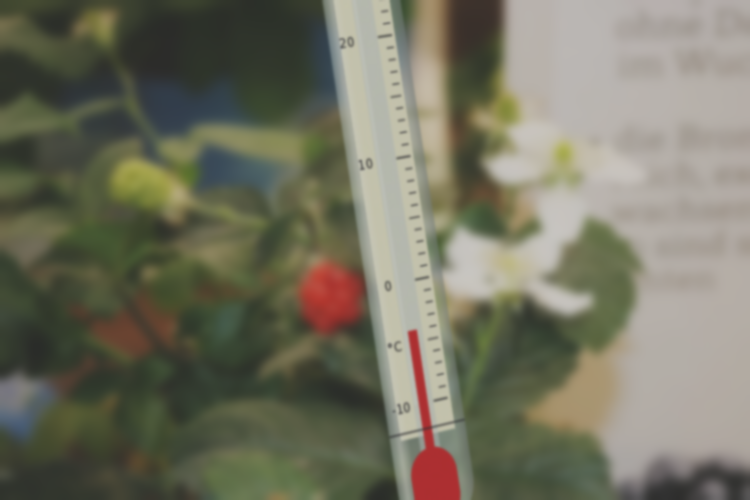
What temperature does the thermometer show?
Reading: -4 °C
